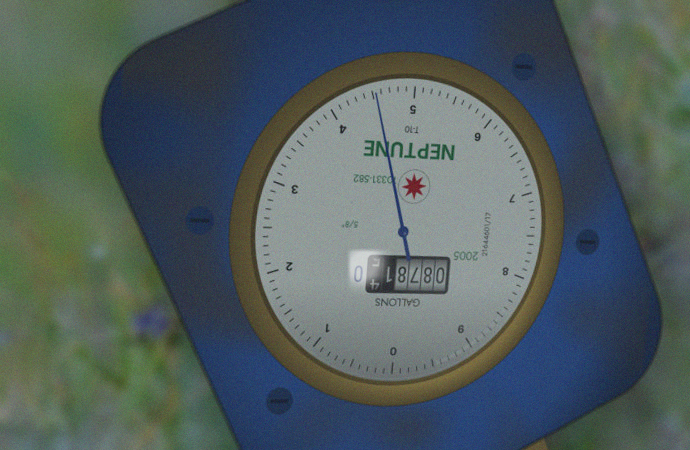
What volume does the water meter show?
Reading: 878144.5 gal
